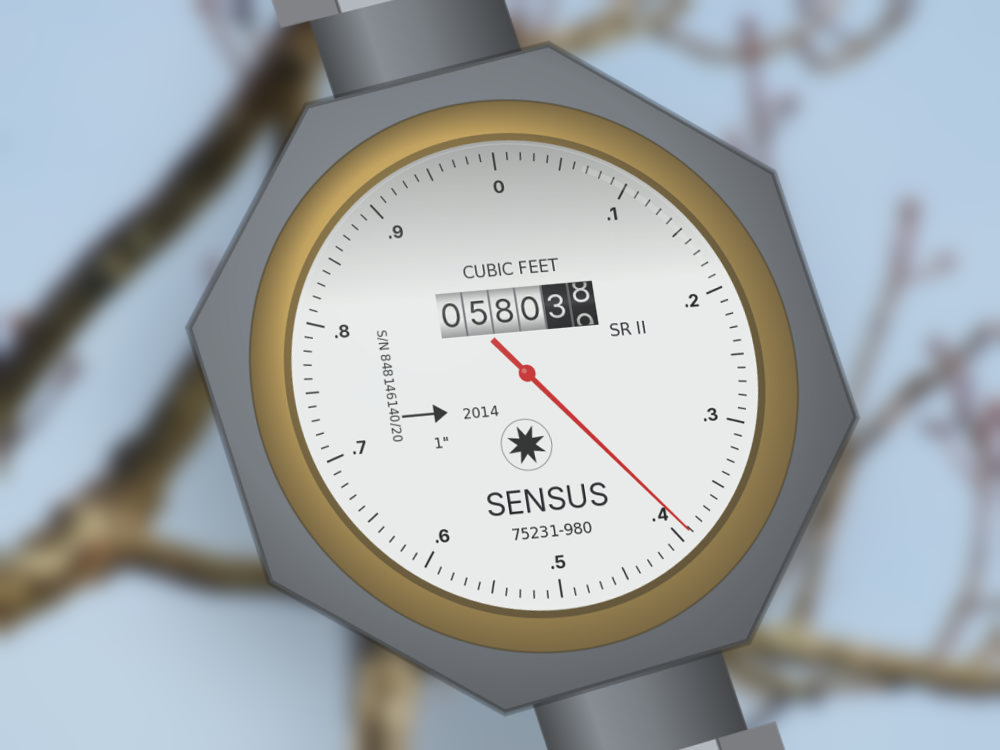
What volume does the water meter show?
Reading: 58038.39 ft³
